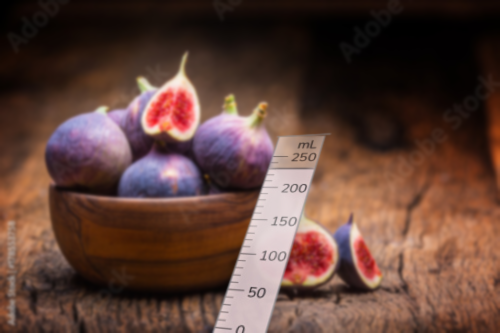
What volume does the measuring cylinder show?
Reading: 230 mL
